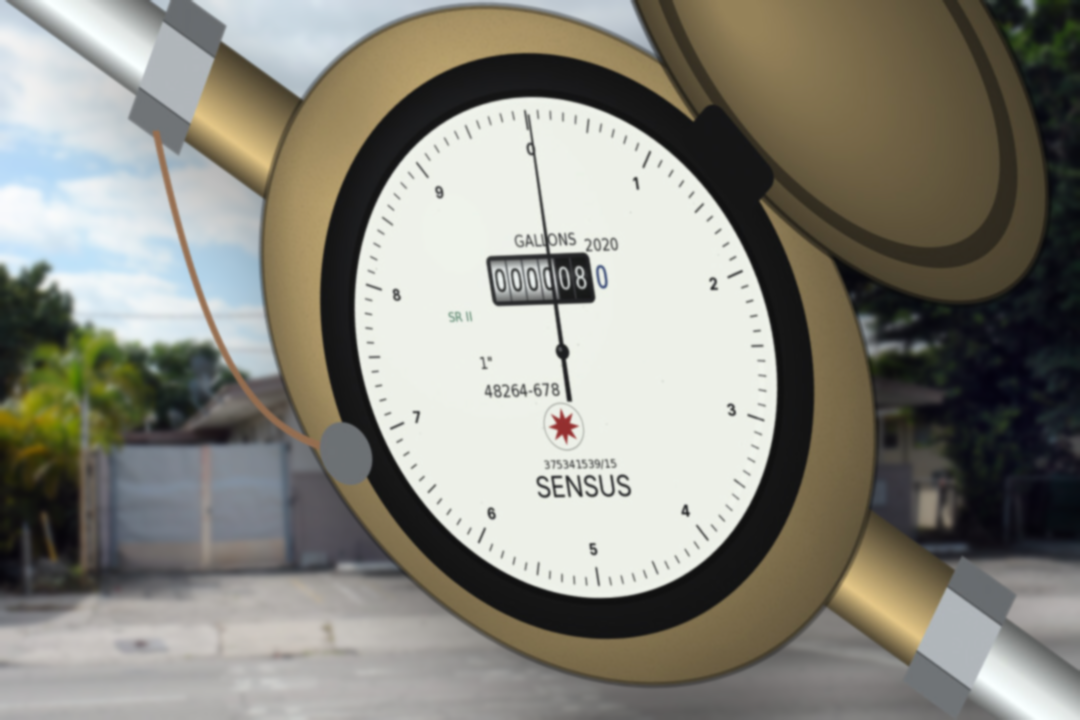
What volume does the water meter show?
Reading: 80.0 gal
